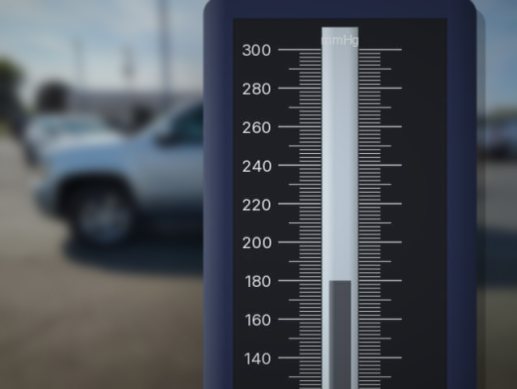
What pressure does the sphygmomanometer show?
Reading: 180 mmHg
